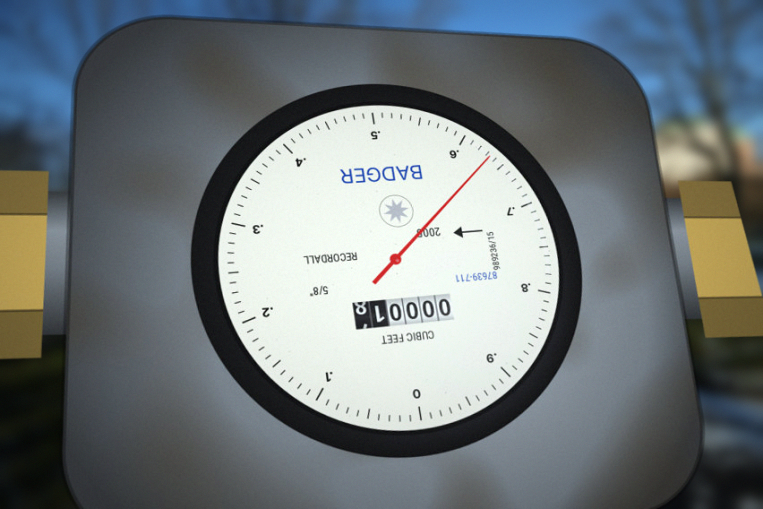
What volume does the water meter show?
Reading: 17.63 ft³
